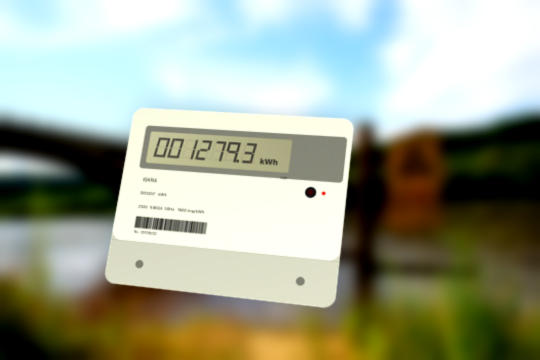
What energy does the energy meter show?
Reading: 1279.3 kWh
